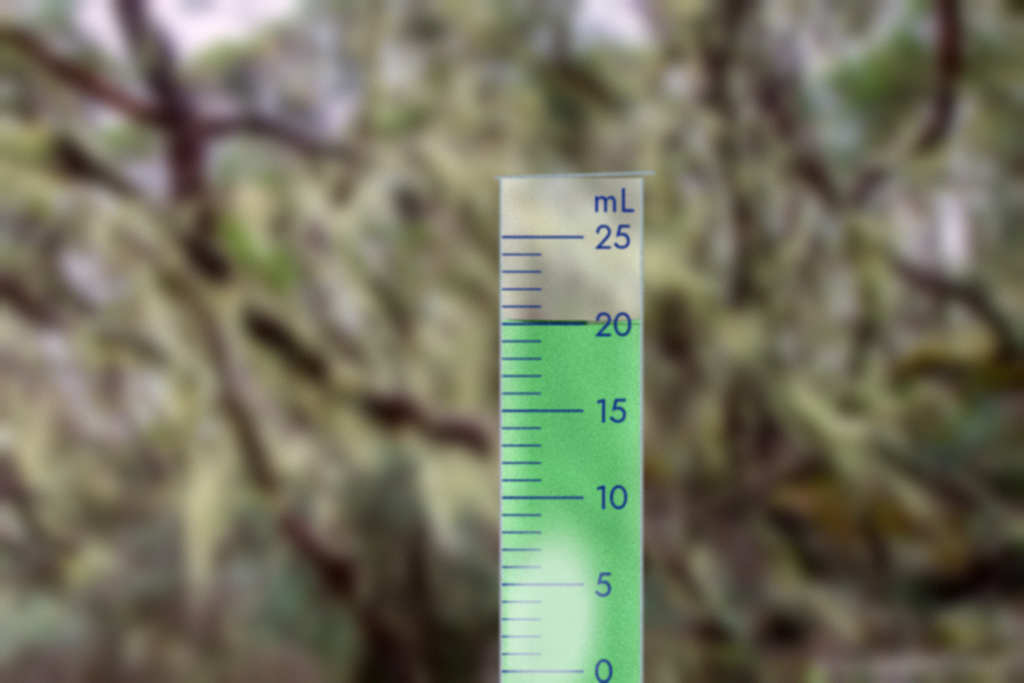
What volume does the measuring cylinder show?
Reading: 20 mL
